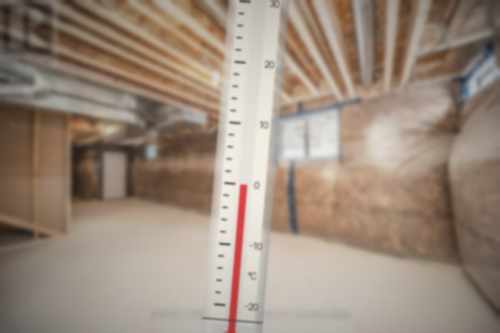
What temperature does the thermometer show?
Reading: 0 °C
